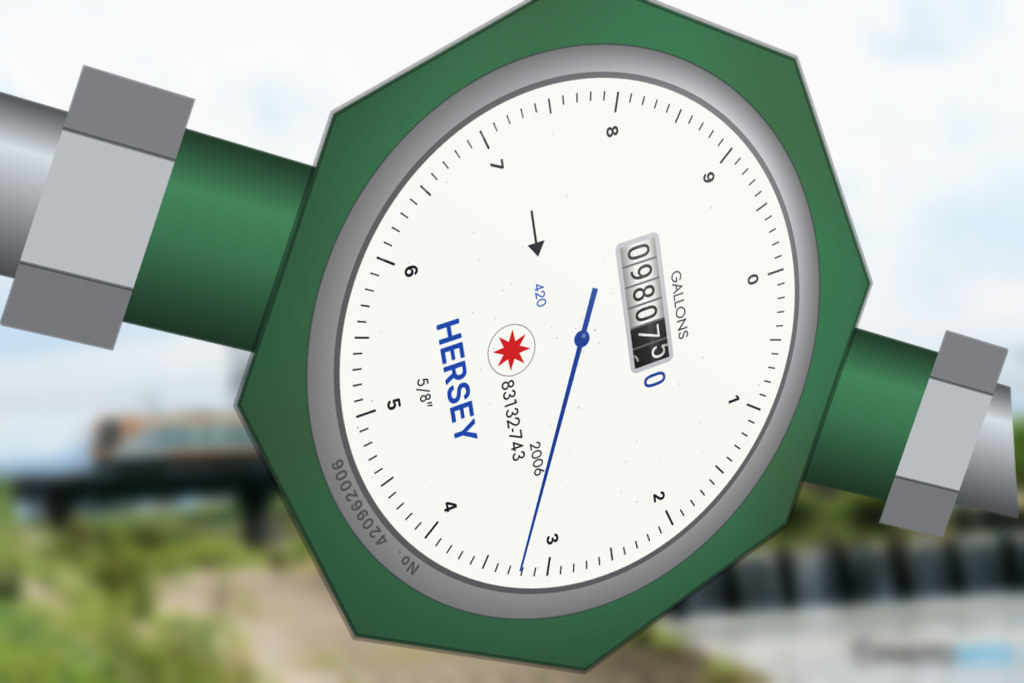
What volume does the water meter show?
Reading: 980753.2 gal
